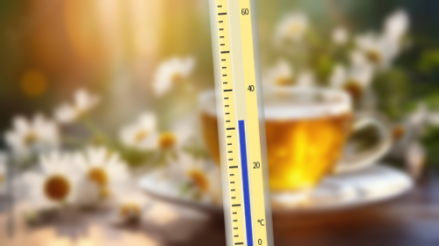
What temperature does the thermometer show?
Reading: 32 °C
